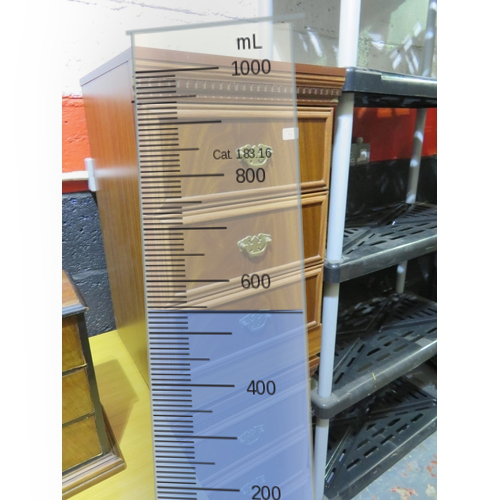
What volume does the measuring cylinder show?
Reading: 540 mL
